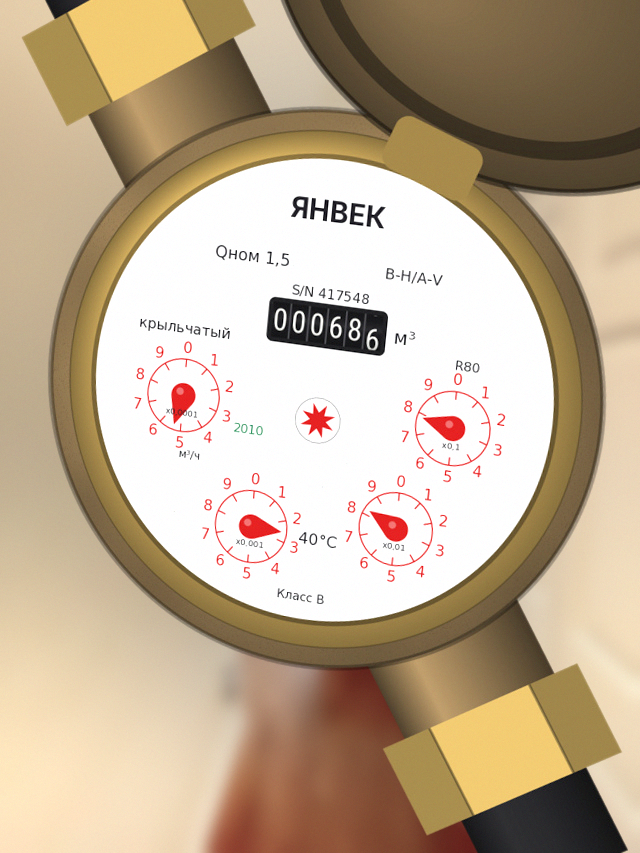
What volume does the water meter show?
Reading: 685.7825 m³
